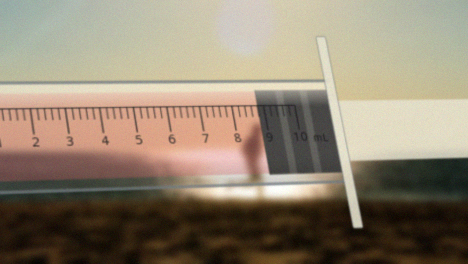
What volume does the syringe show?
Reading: 8.8 mL
